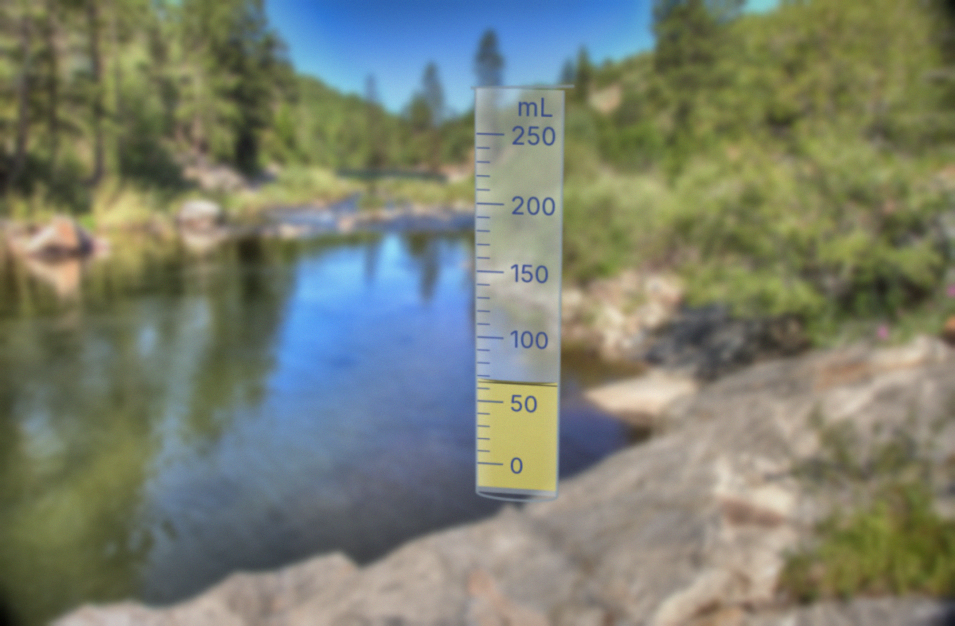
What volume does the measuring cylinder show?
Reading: 65 mL
